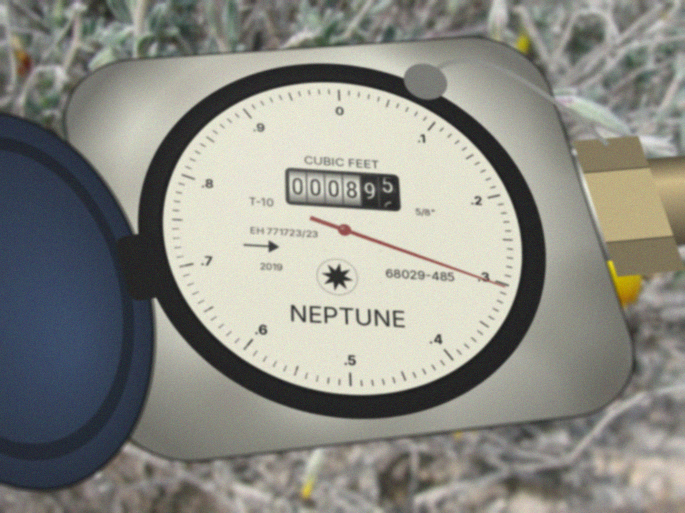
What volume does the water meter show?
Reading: 895.30 ft³
